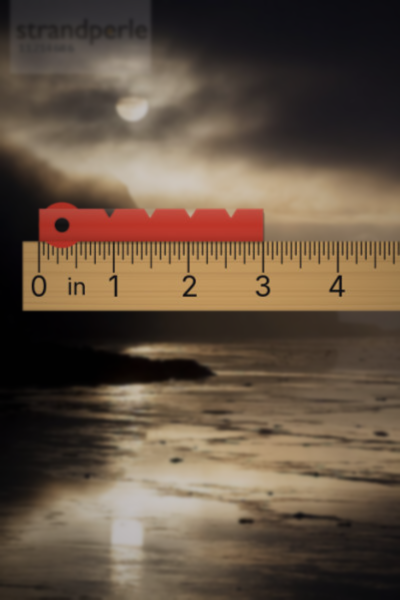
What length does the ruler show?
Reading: 3 in
